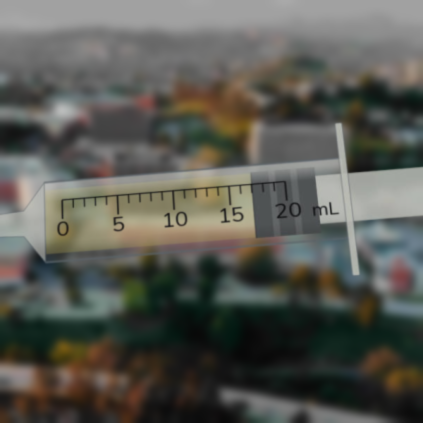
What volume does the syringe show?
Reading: 17 mL
